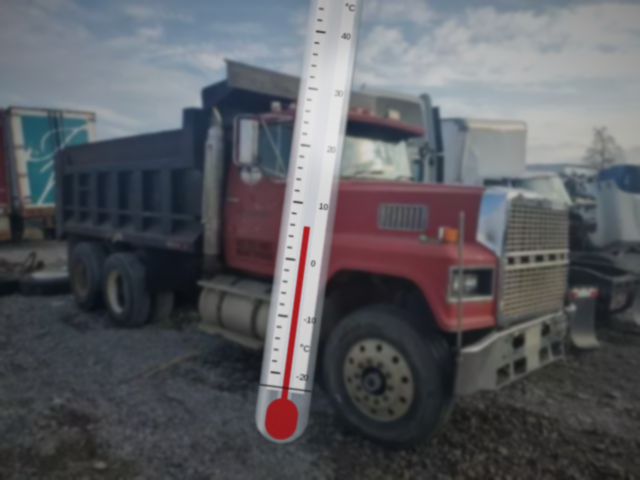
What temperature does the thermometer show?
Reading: 6 °C
